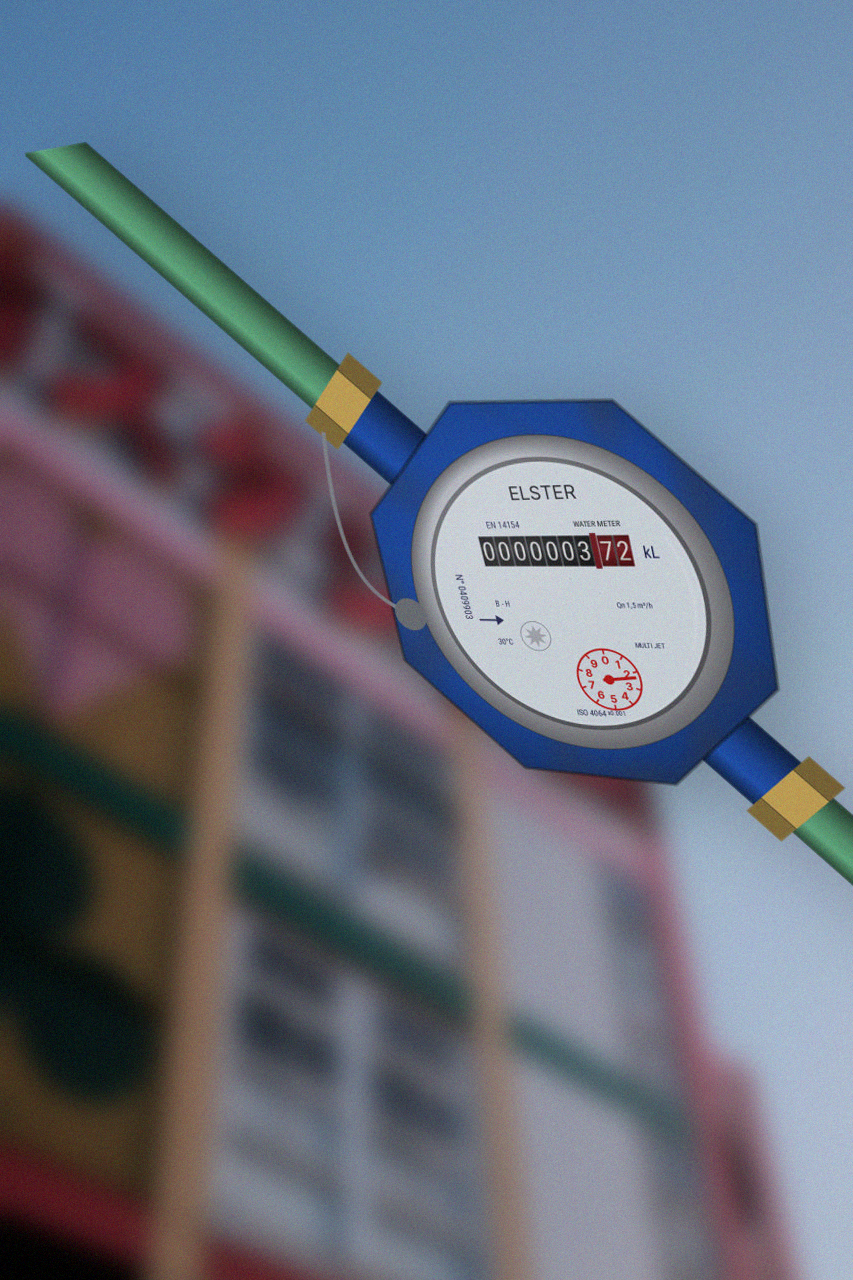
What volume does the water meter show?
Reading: 3.722 kL
